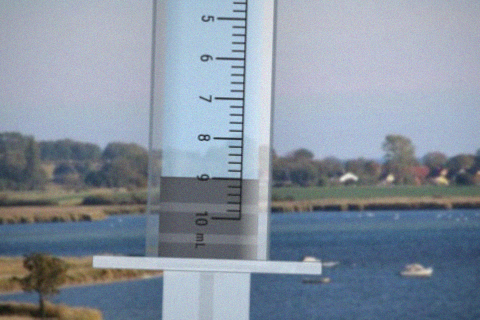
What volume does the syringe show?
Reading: 9 mL
